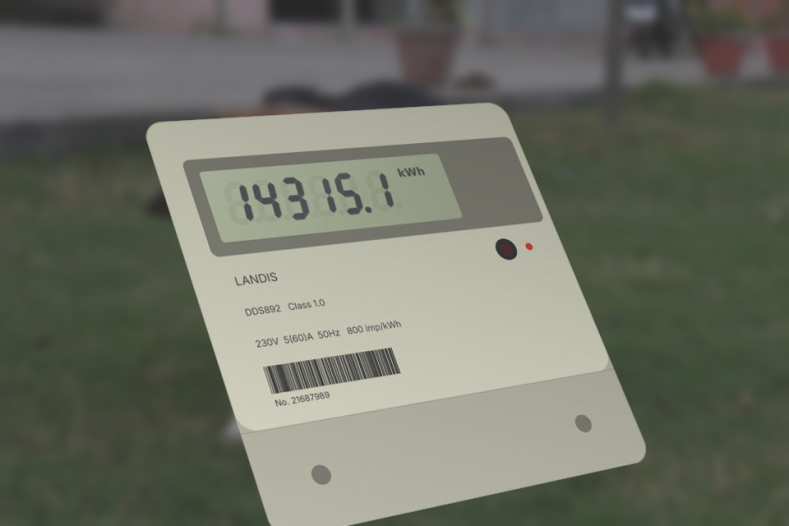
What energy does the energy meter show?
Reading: 14315.1 kWh
